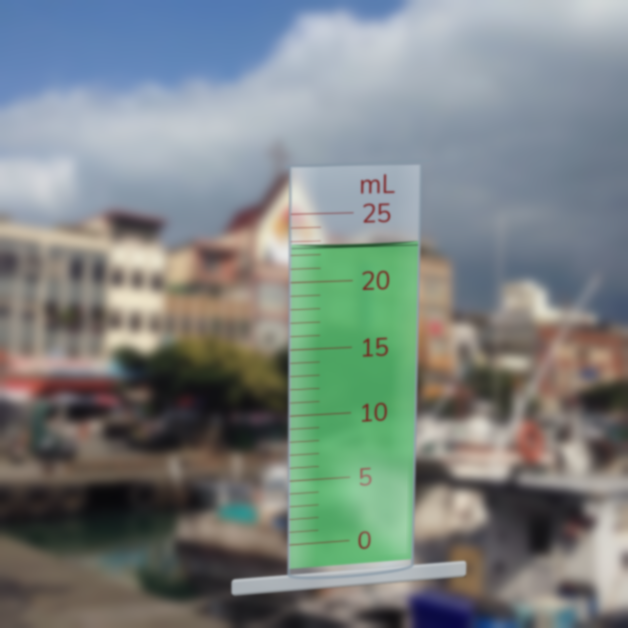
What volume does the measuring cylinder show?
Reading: 22.5 mL
